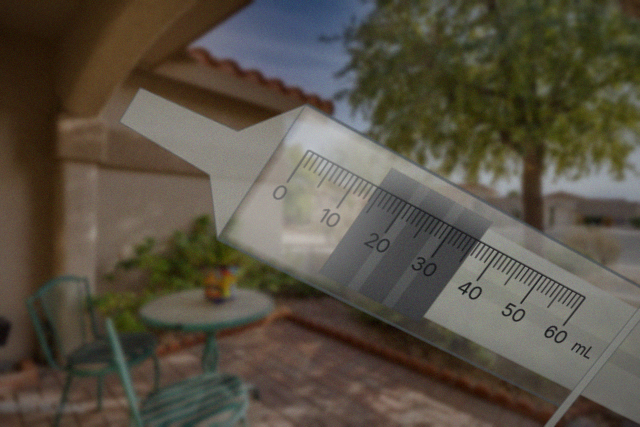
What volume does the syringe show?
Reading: 14 mL
